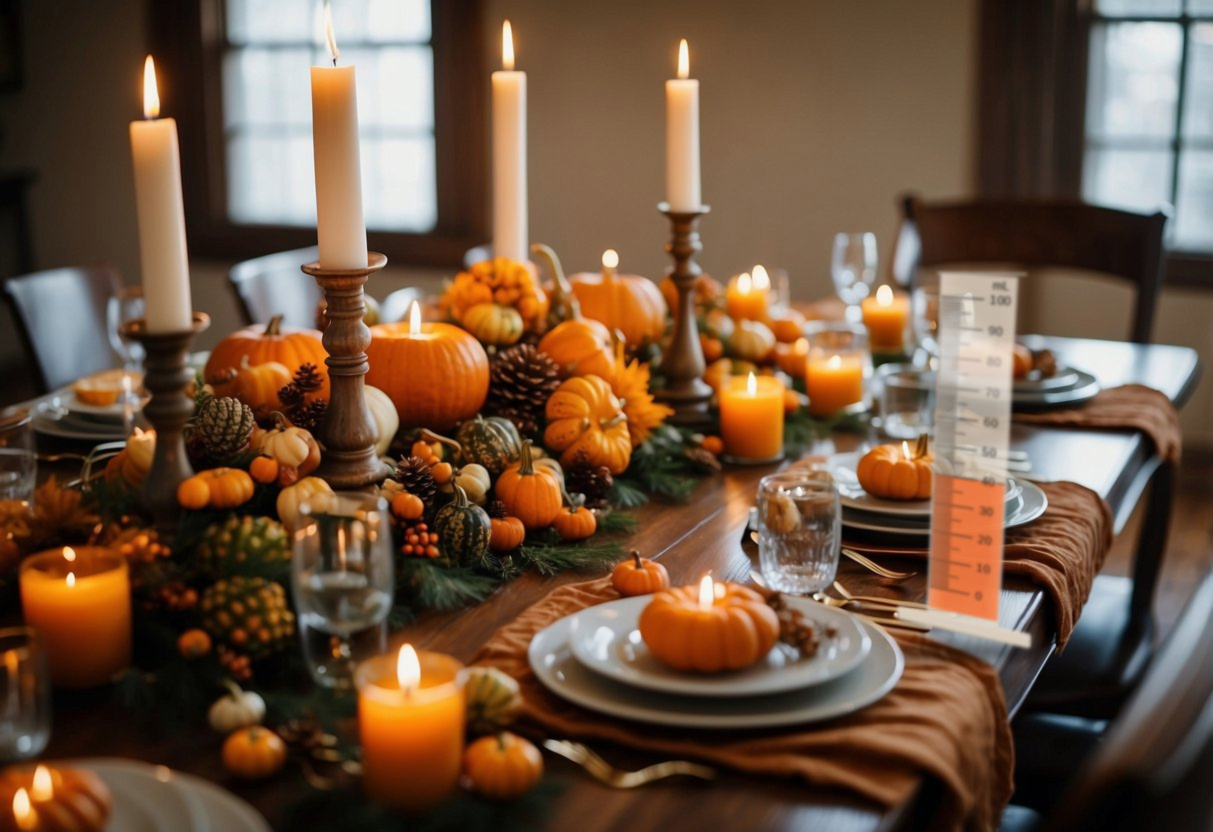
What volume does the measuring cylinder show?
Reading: 40 mL
